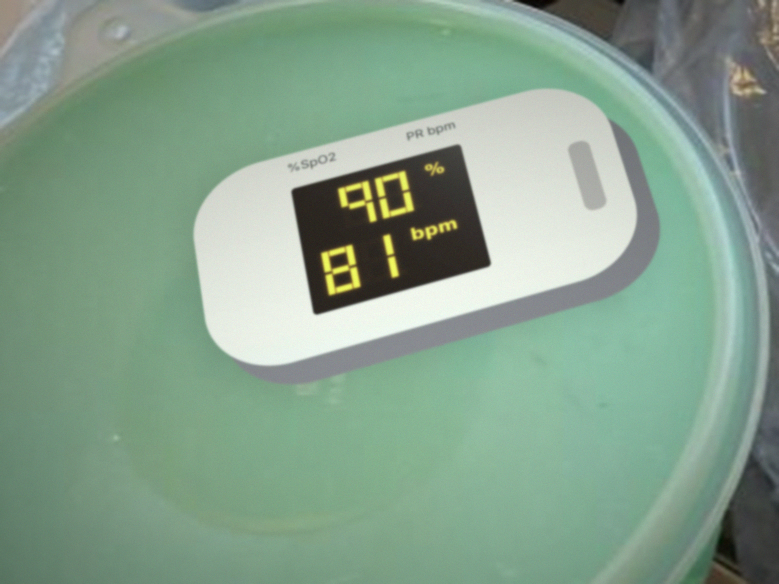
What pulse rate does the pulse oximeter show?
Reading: 81 bpm
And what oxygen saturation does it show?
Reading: 90 %
